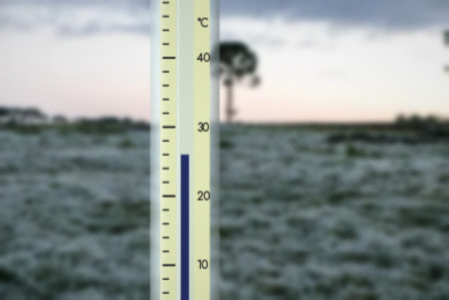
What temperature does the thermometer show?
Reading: 26 °C
